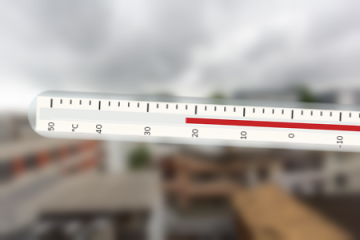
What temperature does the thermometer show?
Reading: 22 °C
